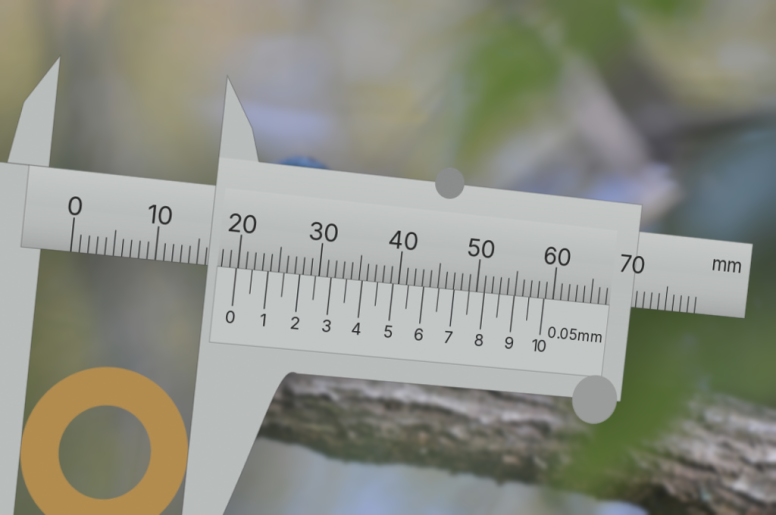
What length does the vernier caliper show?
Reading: 19.8 mm
